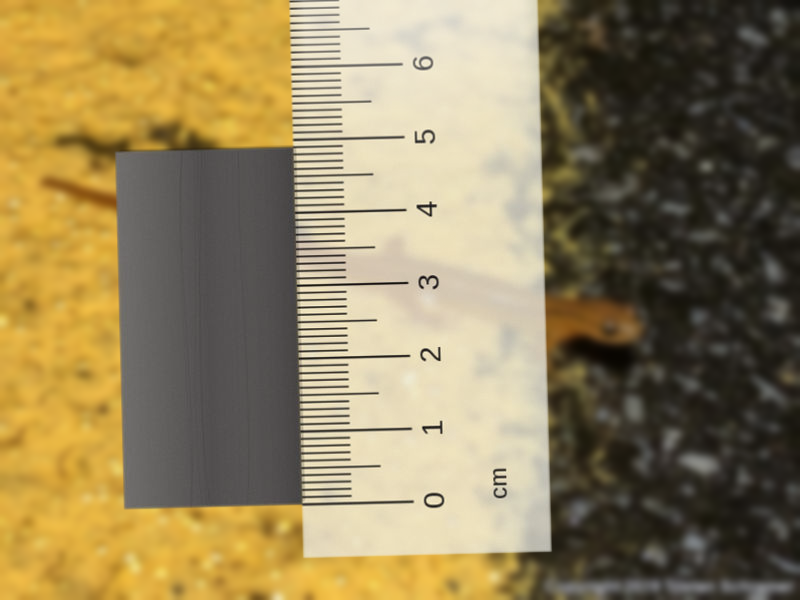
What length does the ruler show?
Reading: 4.9 cm
